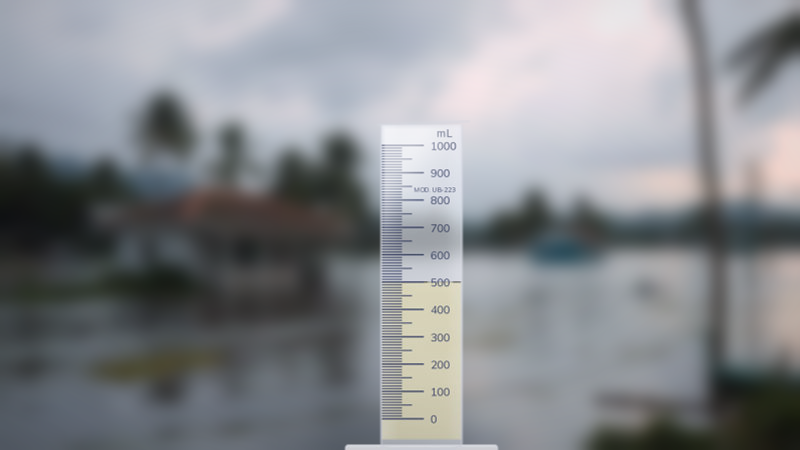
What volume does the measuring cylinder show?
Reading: 500 mL
